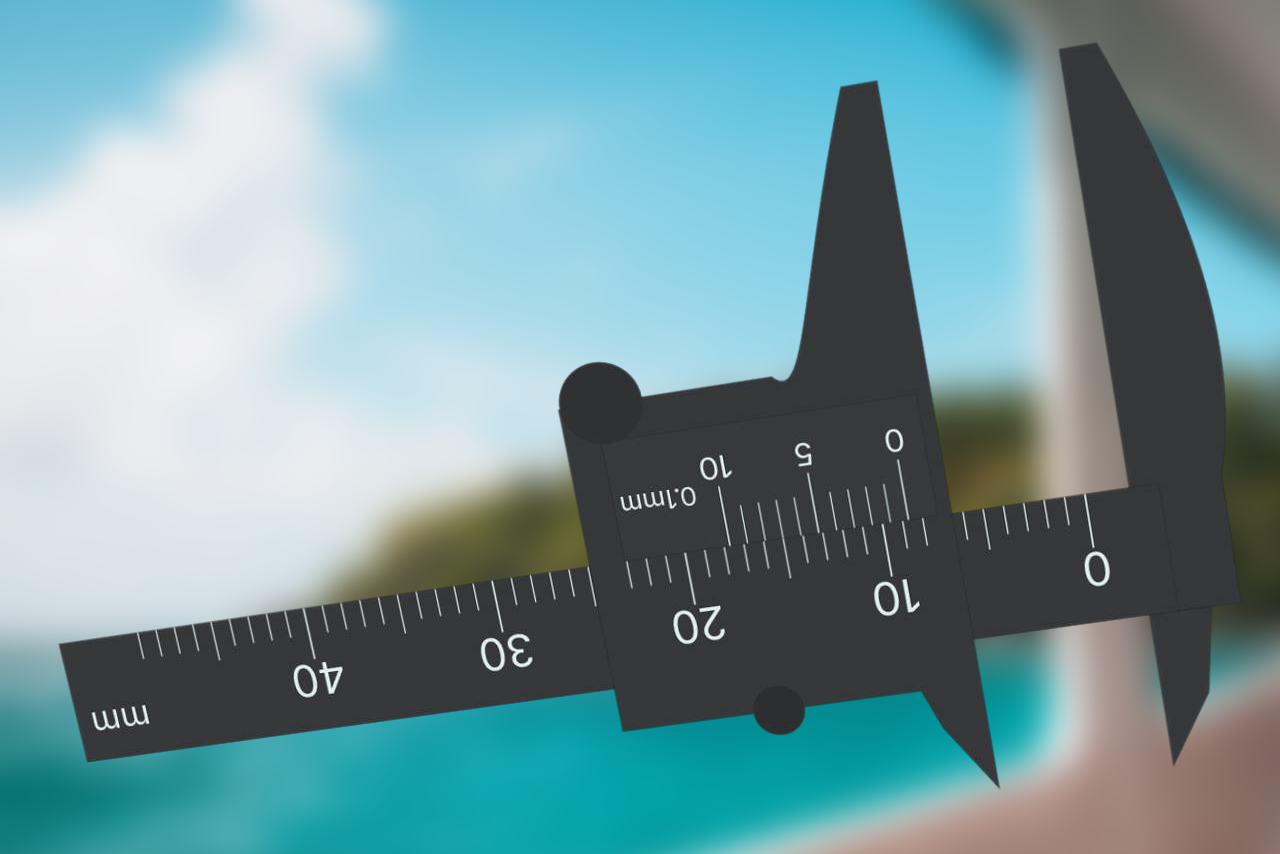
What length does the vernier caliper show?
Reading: 8.7 mm
